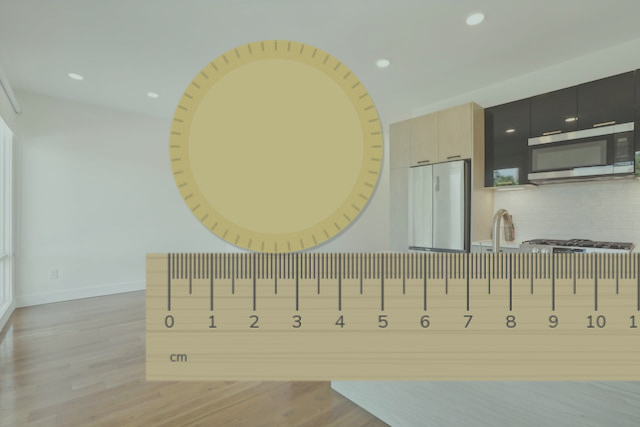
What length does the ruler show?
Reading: 5 cm
